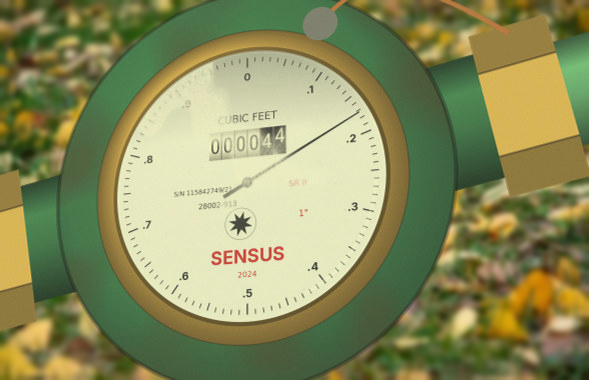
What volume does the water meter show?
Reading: 44.17 ft³
